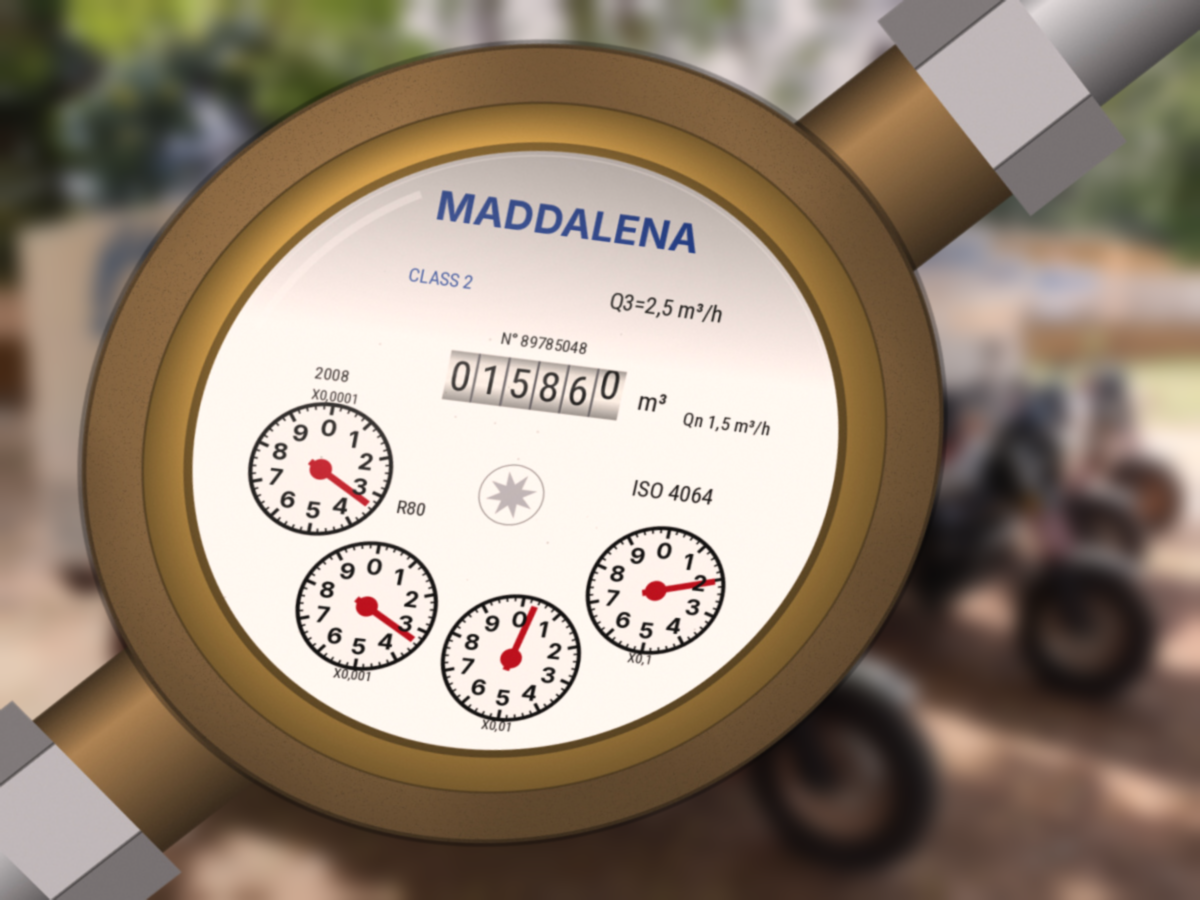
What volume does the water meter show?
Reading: 15860.2033 m³
